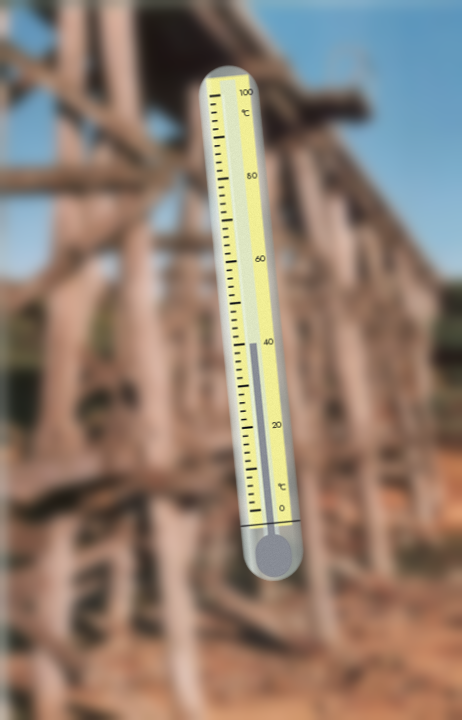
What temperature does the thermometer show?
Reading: 40 °C
